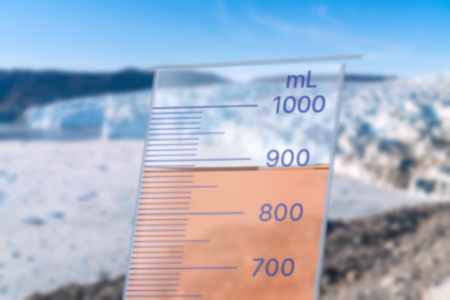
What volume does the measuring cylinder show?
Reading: 880 mL
